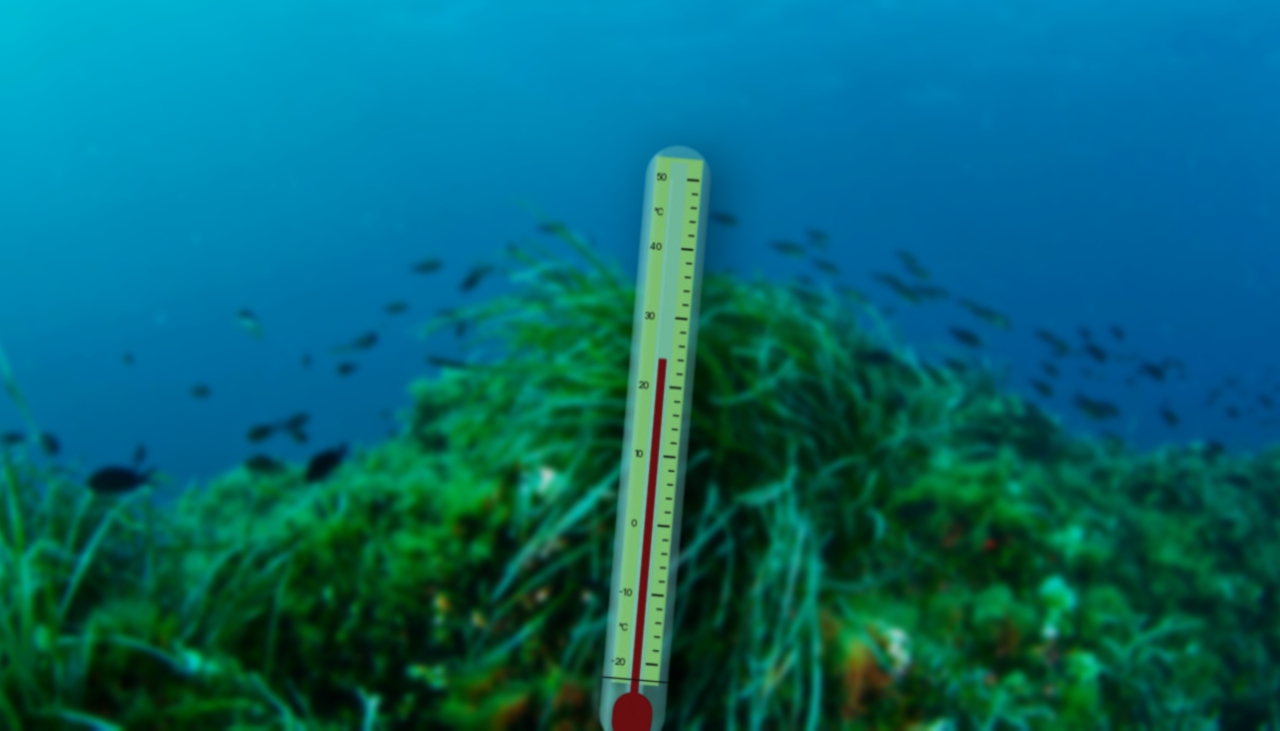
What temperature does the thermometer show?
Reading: 24 °C
